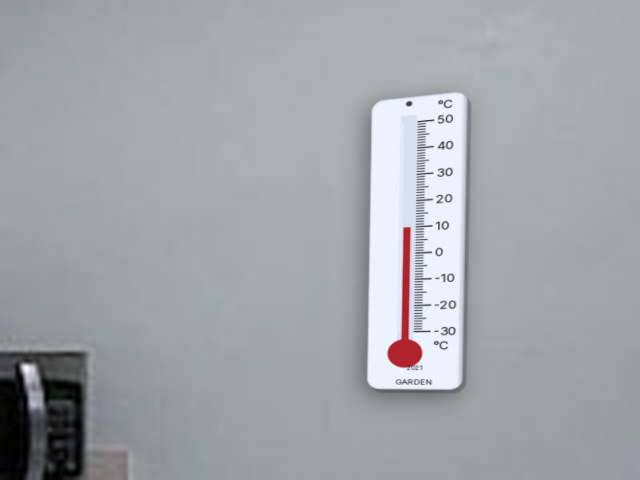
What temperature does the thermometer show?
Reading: 10 °C
